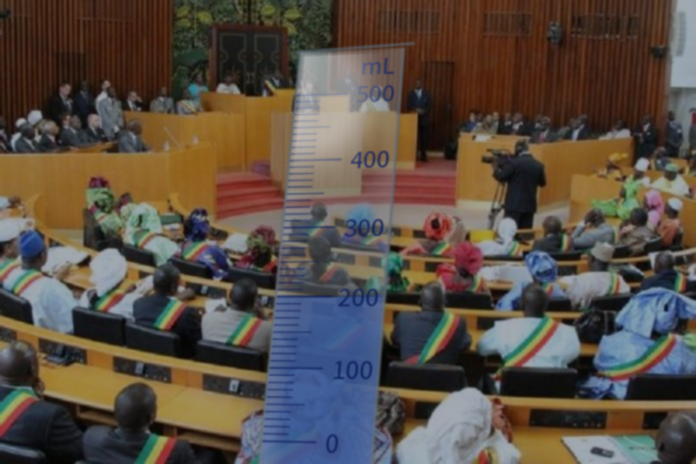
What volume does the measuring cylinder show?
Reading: 200 mL
